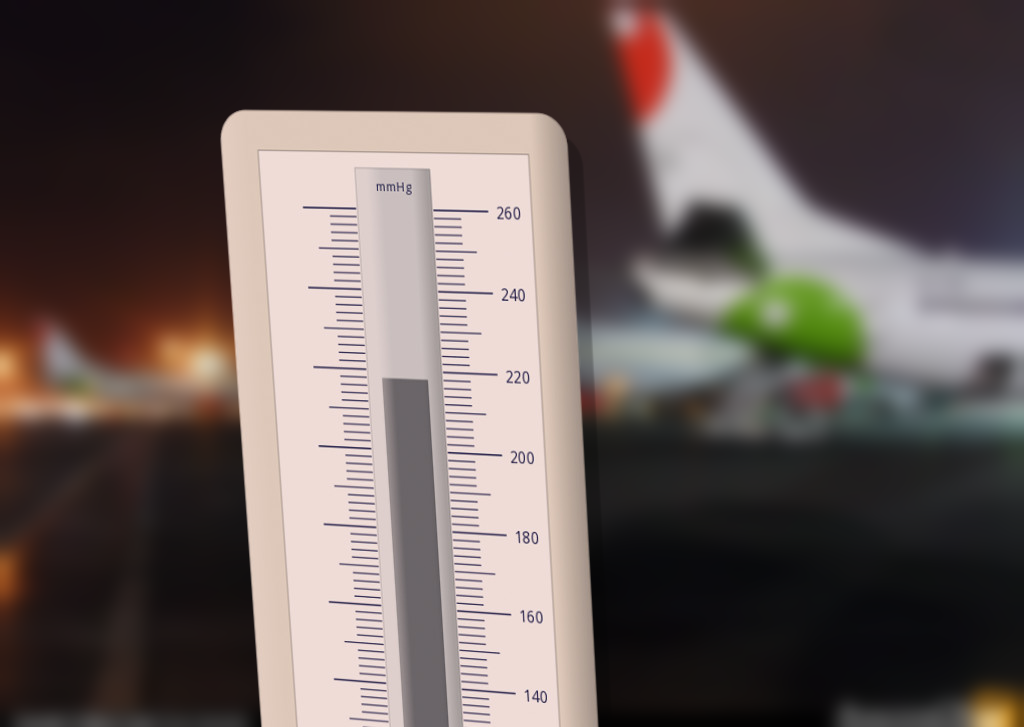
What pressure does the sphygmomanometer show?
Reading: 218 mmHg
